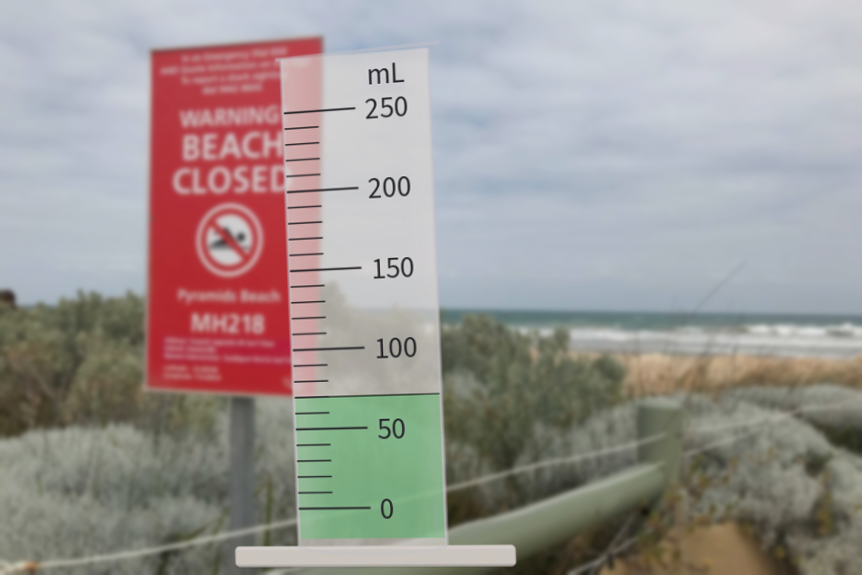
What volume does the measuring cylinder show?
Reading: 70 mL
